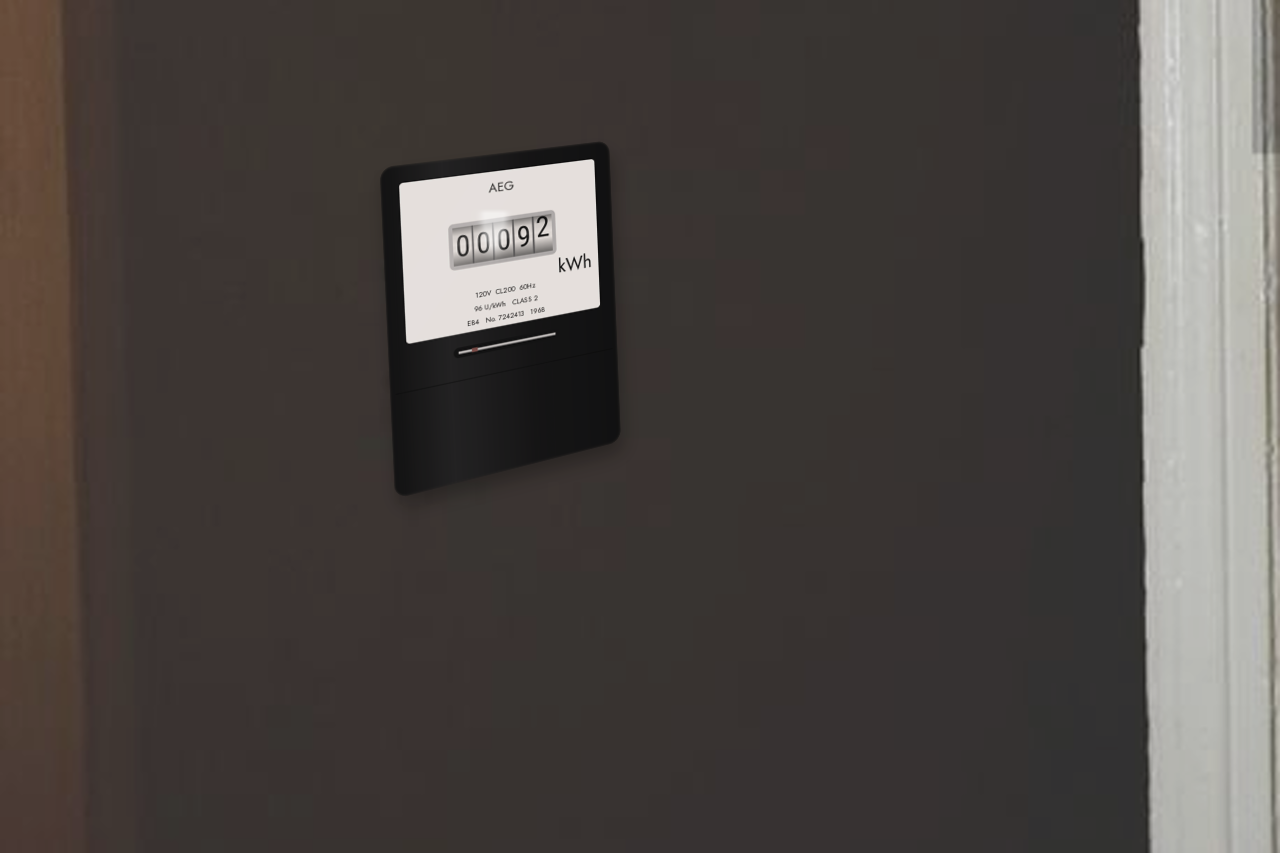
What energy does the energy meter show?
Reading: 92 kWh
